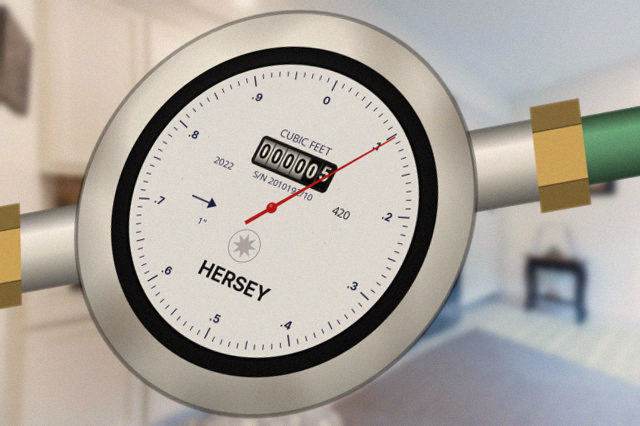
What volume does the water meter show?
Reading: 5.10 ft³
